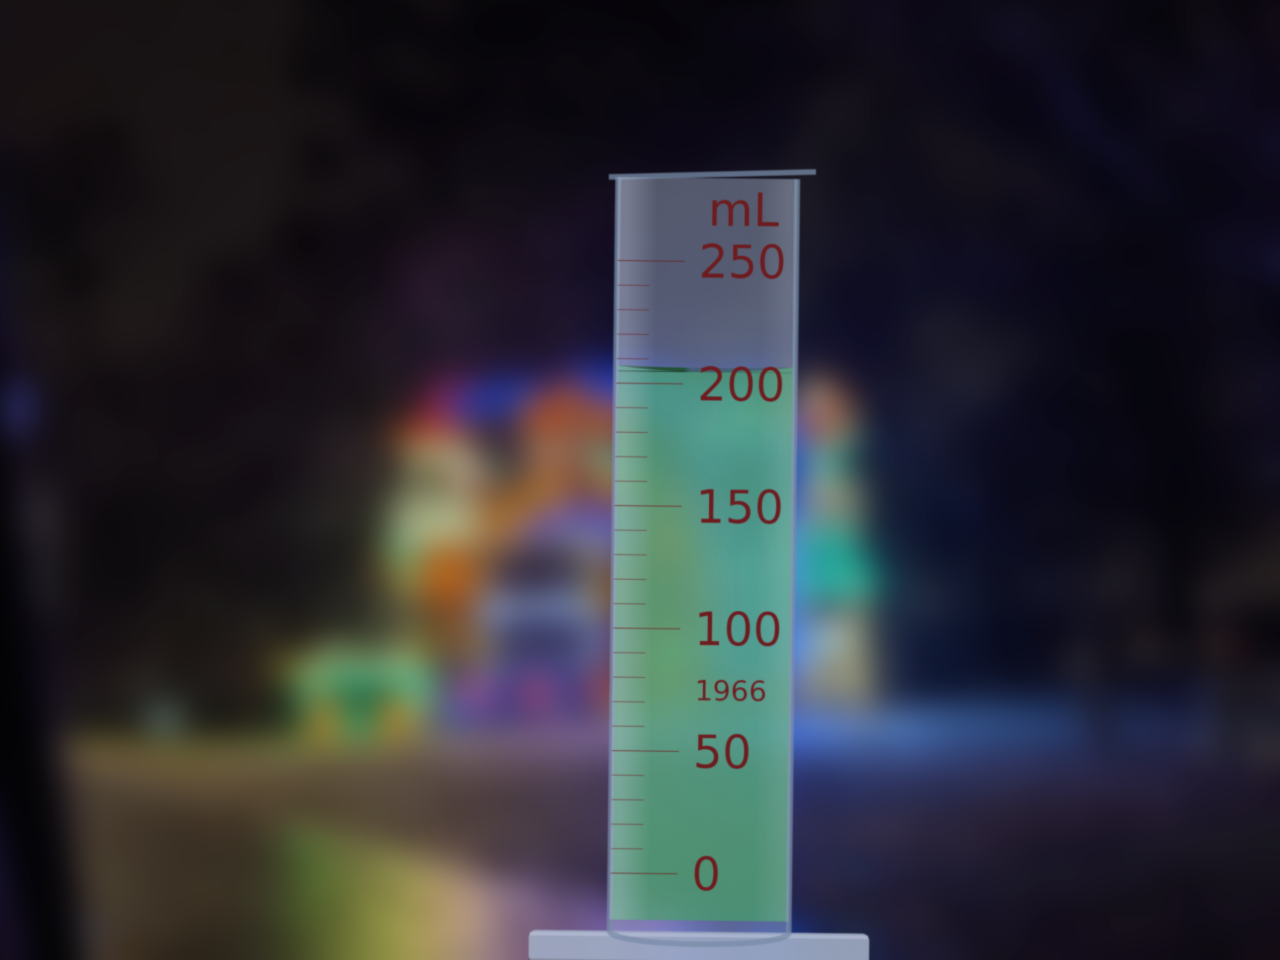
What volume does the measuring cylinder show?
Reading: 205 mL
